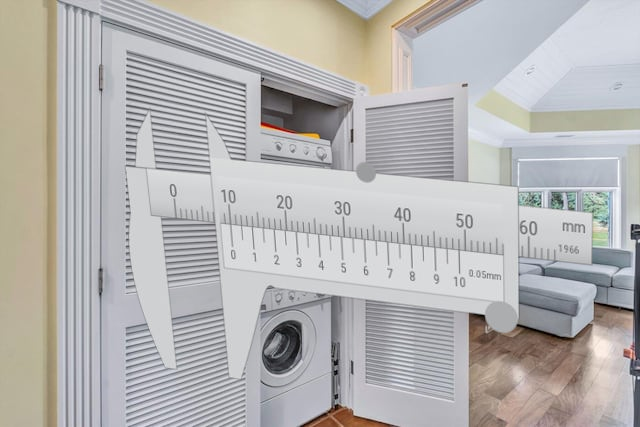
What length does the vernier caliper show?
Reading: 10.0 mm
